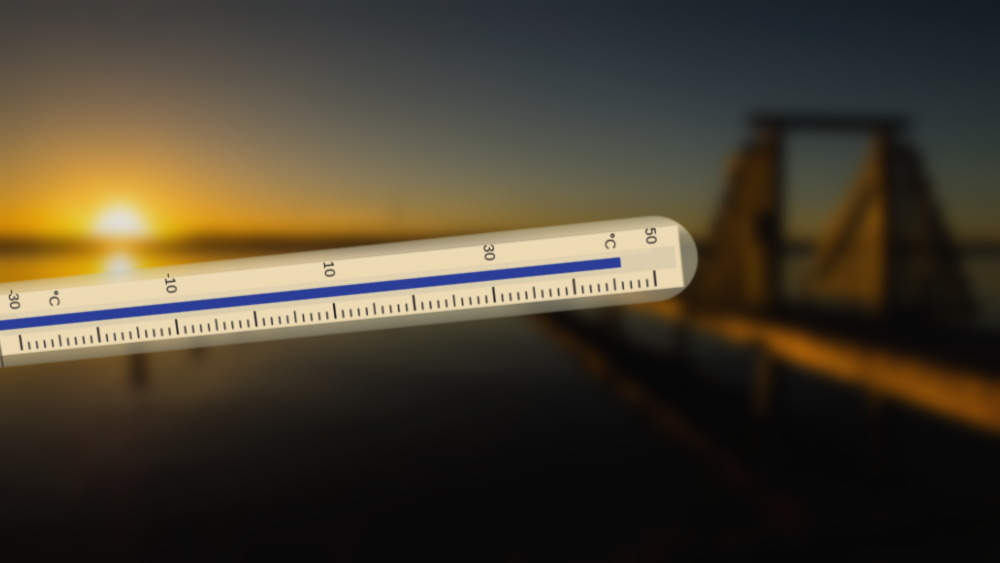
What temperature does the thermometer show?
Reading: 46 °C
